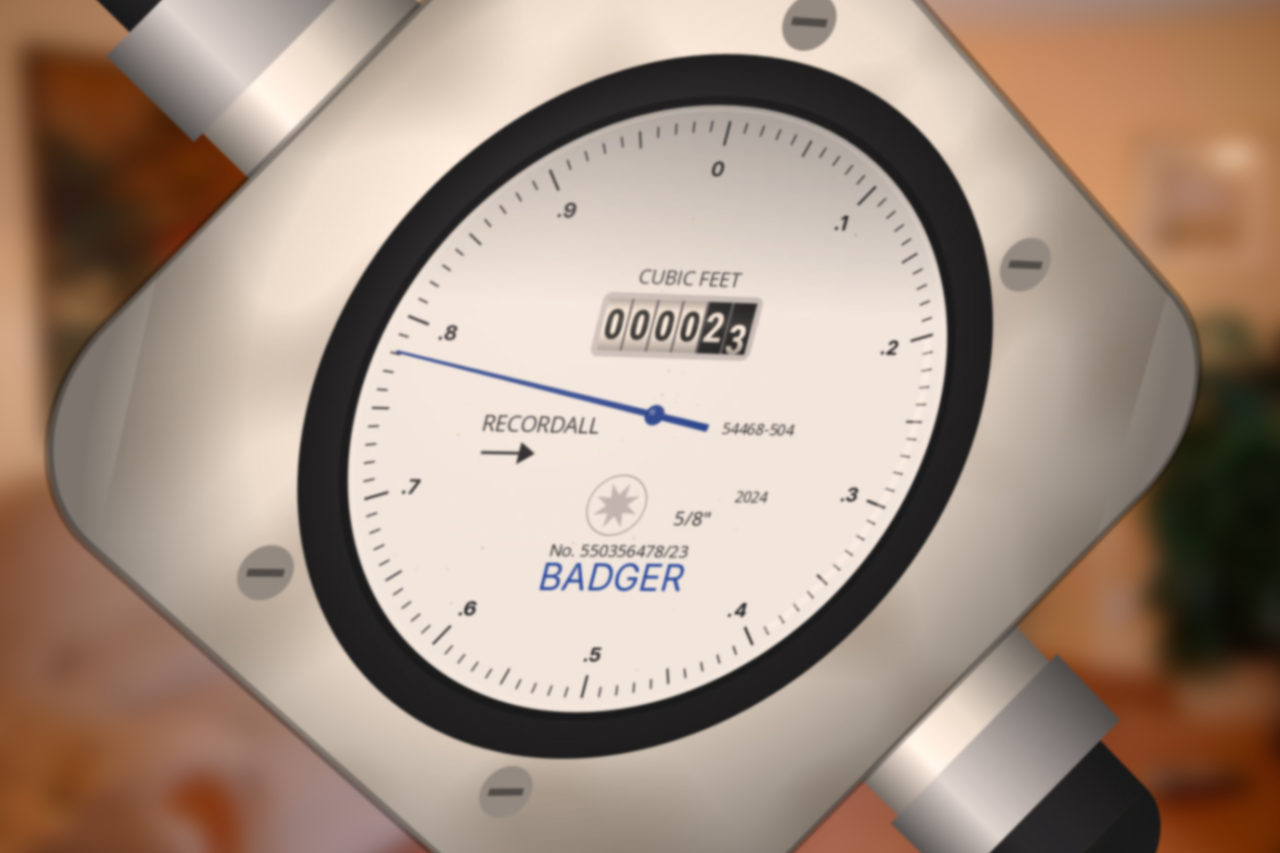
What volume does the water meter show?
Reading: 22.78 ft³
